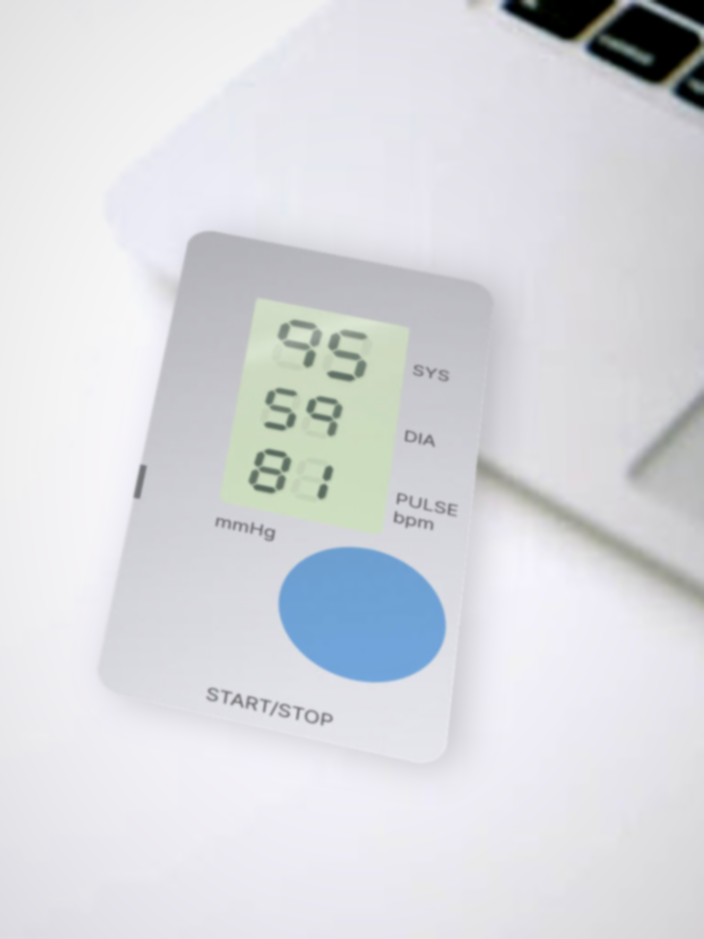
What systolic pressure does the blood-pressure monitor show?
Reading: 95 mmHg
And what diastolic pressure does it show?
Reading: 59 mmHg
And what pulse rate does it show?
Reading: 81 bpm
